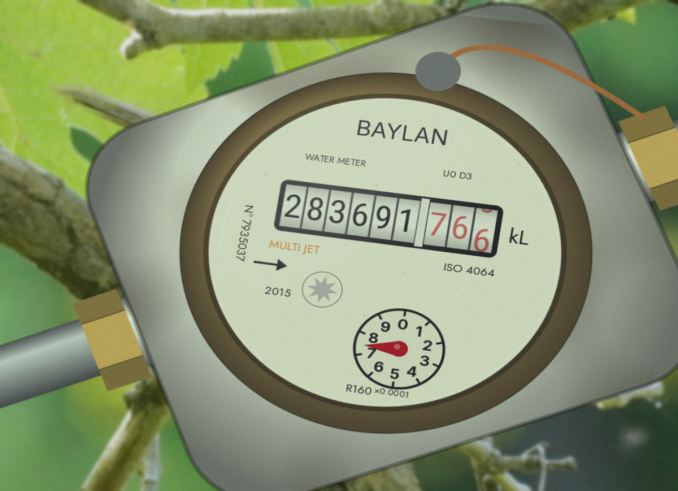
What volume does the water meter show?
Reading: 283691.7657 kL
